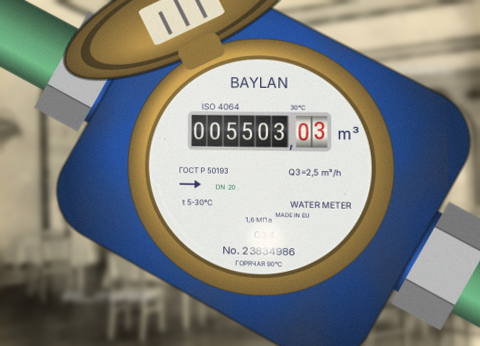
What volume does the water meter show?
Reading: 5503.03 m³
